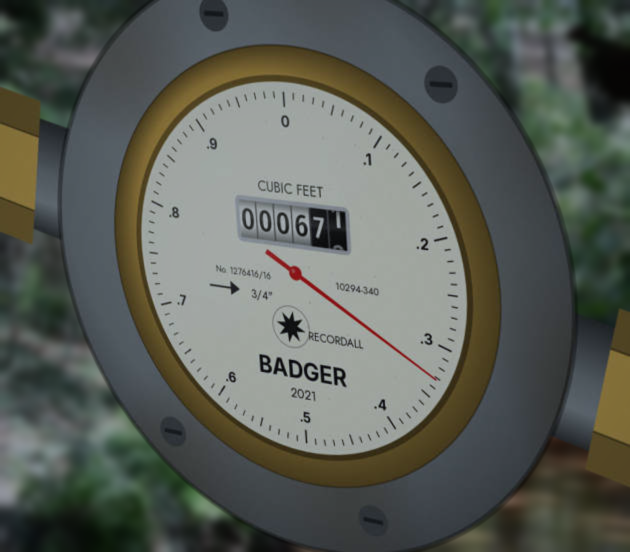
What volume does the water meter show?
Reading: 671.33 ft³
